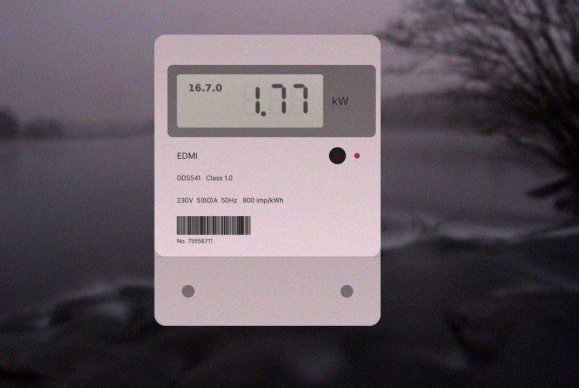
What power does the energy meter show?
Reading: 1.77 kW
